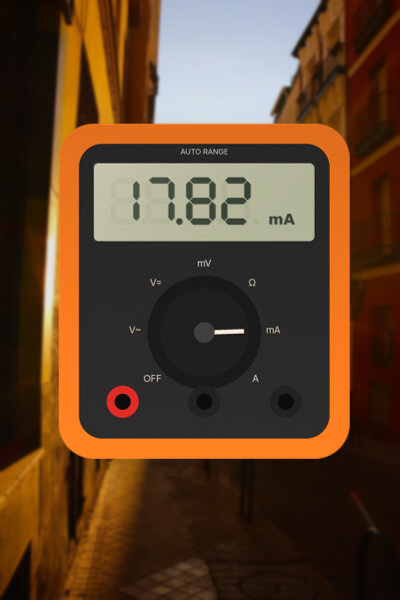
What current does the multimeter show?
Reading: 17.82 mA
